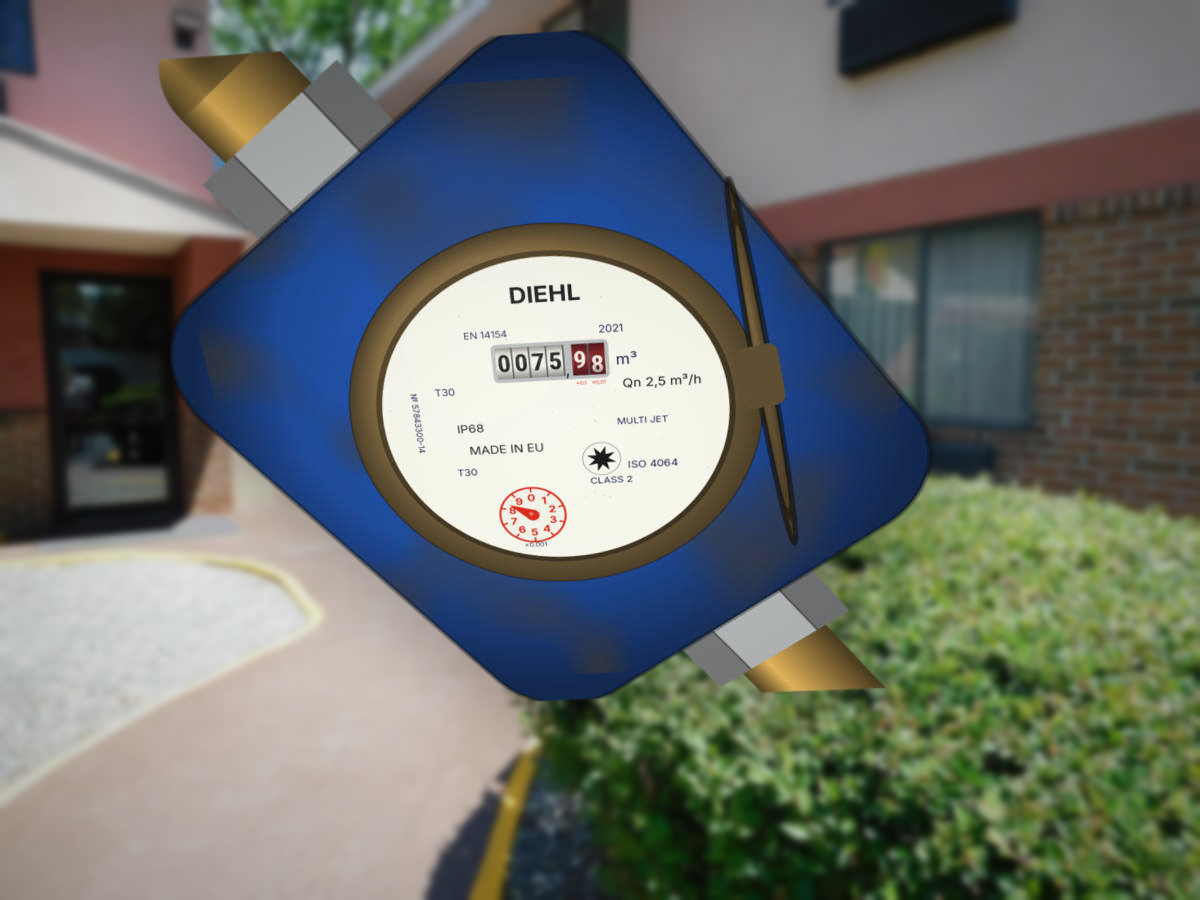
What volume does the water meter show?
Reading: 75.978 m³
